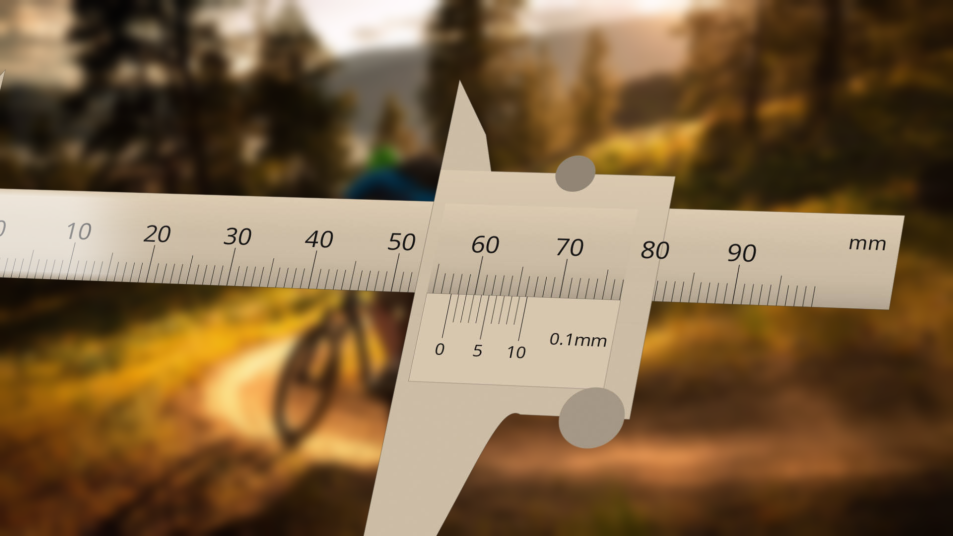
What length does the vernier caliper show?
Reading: 57.2 mm
